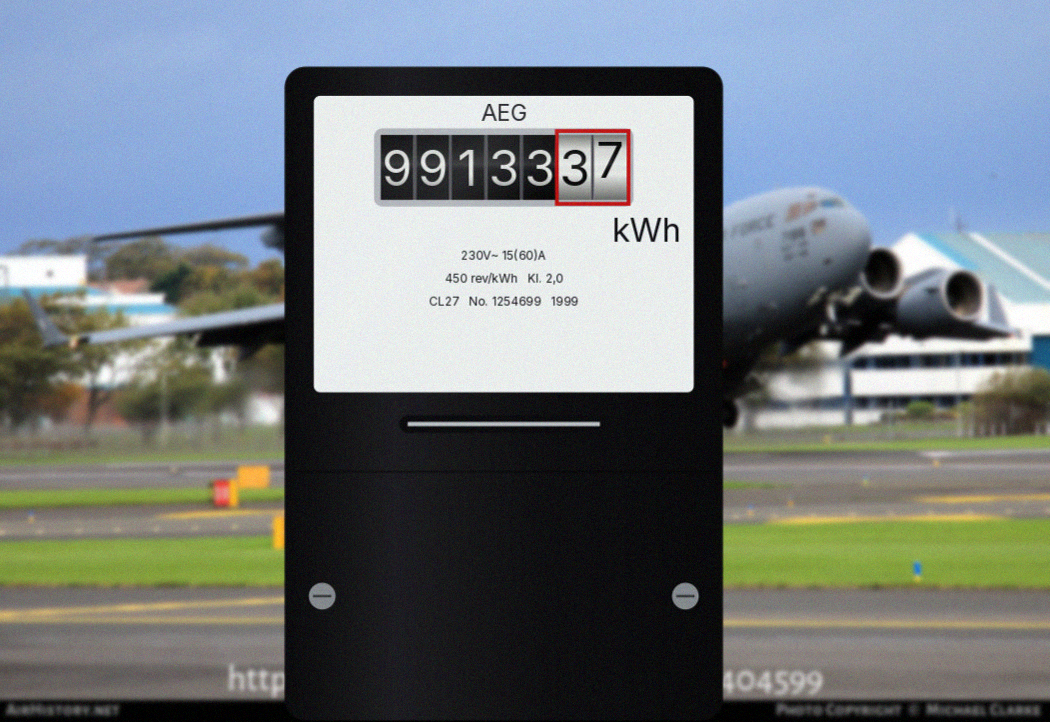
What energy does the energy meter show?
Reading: 99133.37 kWh
